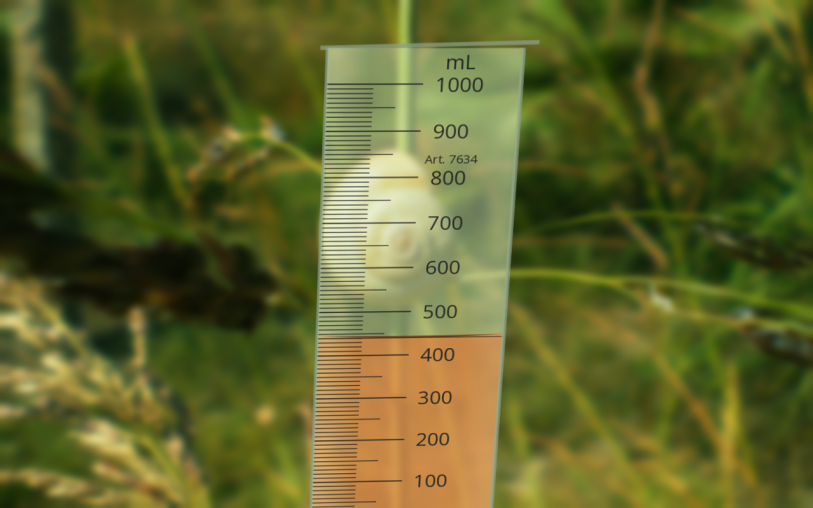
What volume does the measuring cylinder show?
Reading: 440 mL
